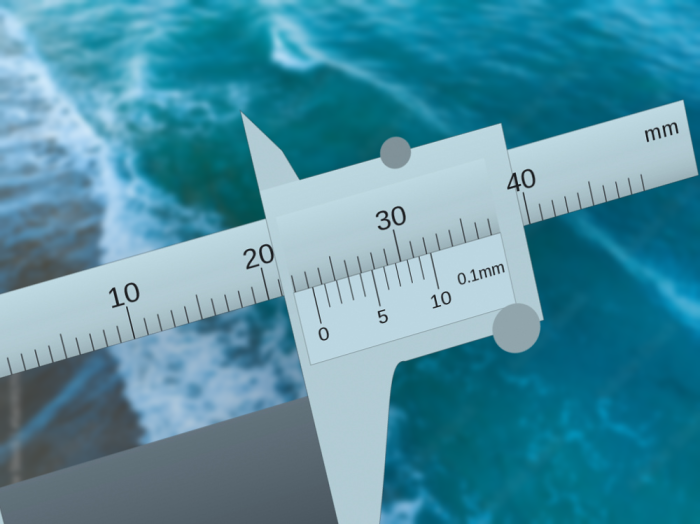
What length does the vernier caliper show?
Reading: 23.3 mm
